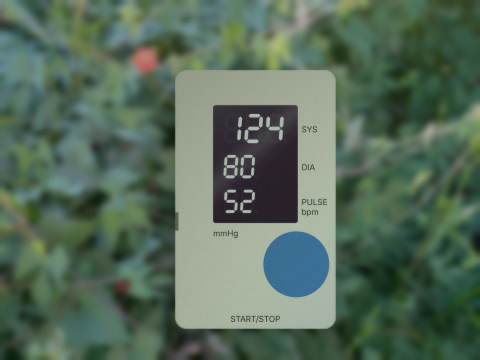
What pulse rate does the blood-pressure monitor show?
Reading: 52 bpm
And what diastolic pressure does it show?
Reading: 80 mmHg
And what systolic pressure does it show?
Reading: 124 mmHg
